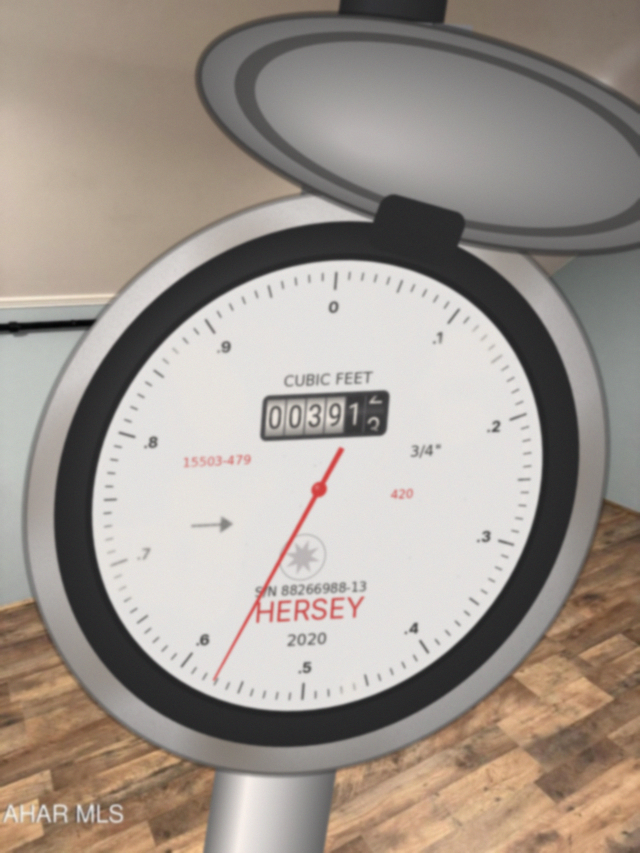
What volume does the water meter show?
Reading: 3912.57 ft³
